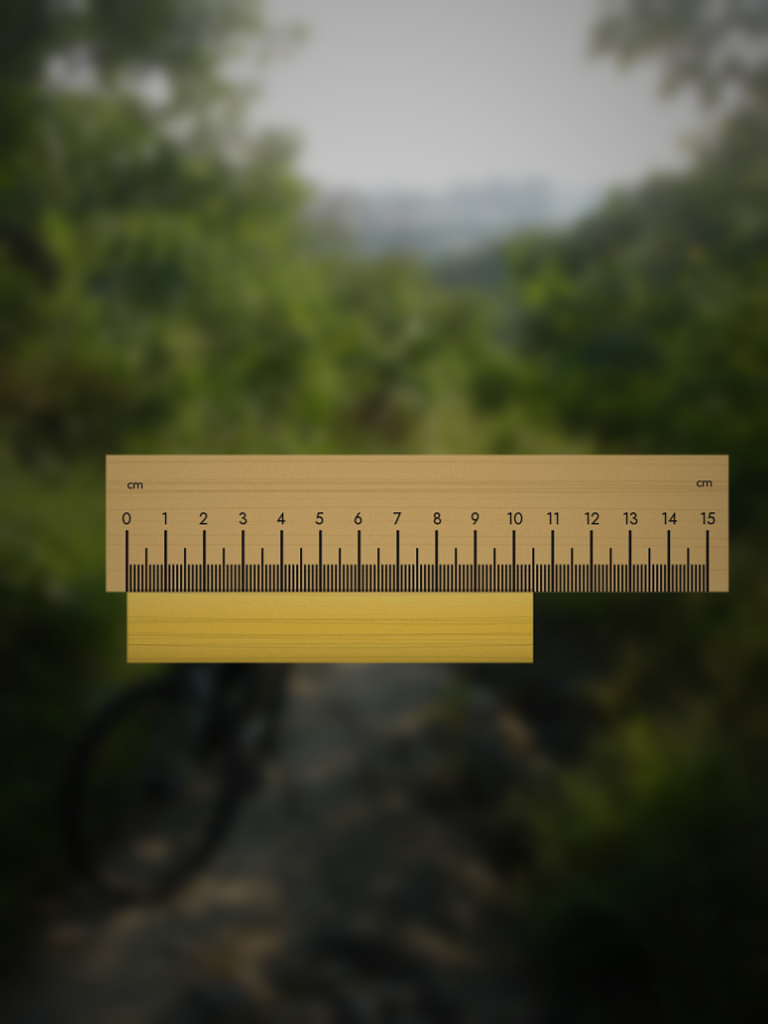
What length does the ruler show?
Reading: 10.5 cm
